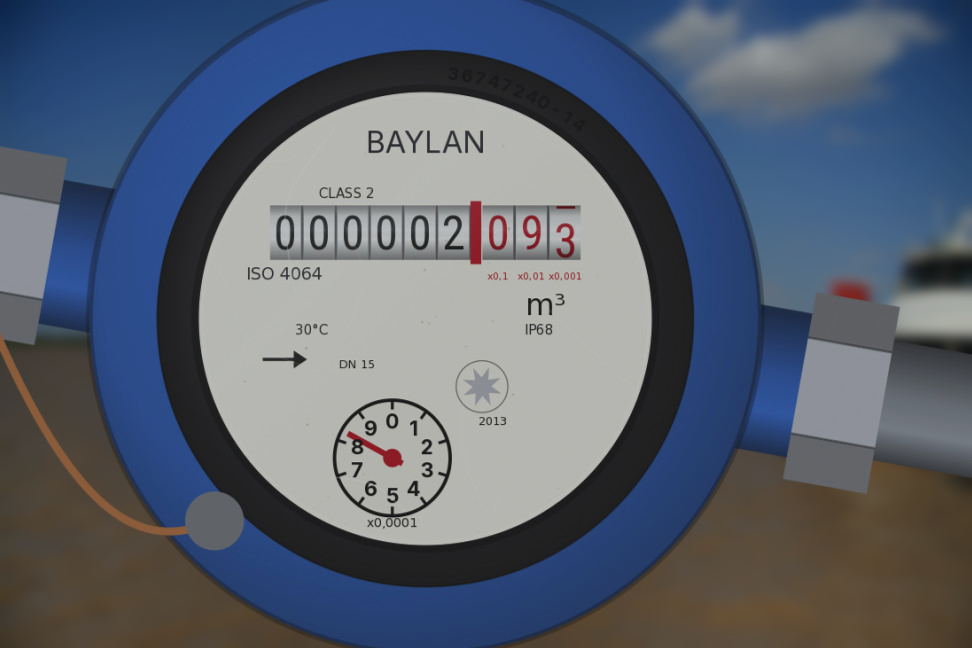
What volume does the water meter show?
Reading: 2.0928 m³
